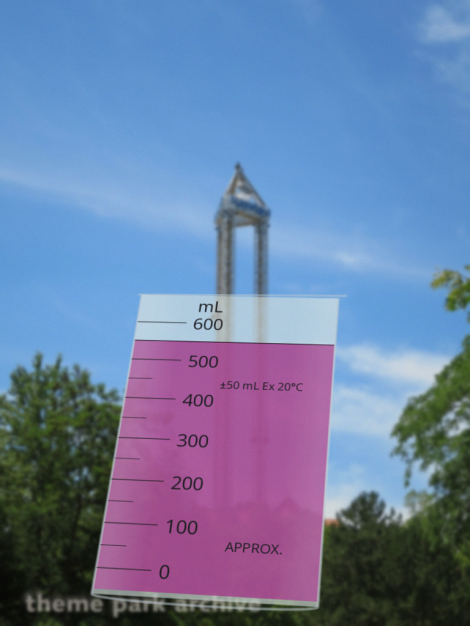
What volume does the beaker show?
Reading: 550 mL
